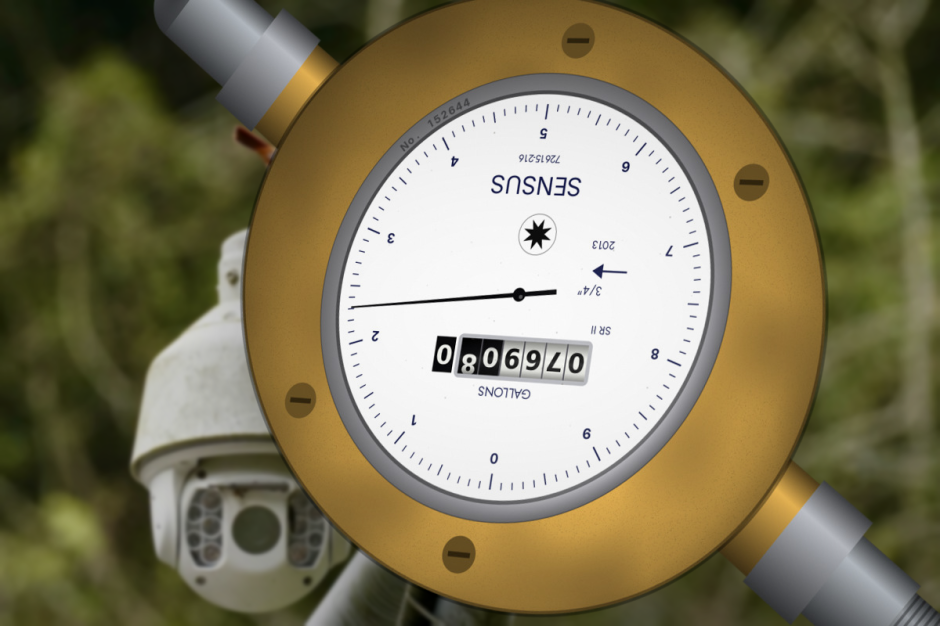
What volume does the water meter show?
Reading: 769082.3 gal
